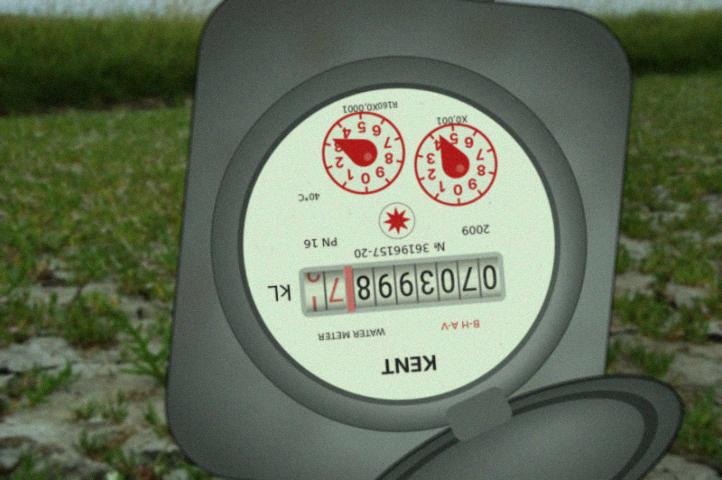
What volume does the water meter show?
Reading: 703998.7143 kL
